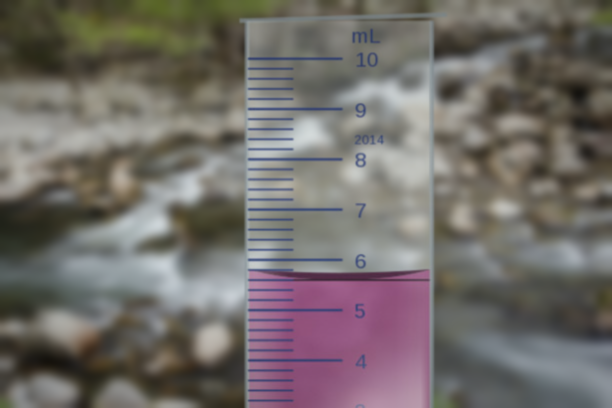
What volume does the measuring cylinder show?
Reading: 5.6 mL
